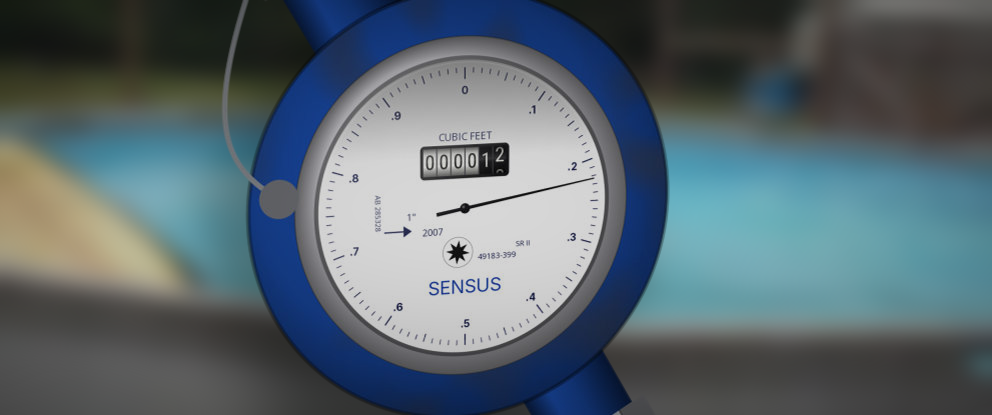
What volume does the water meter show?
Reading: 12.22 ft³
